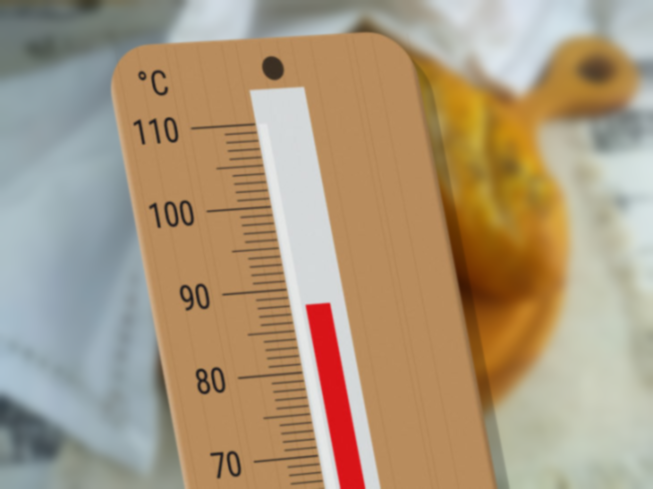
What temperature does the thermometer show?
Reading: 88 °C
